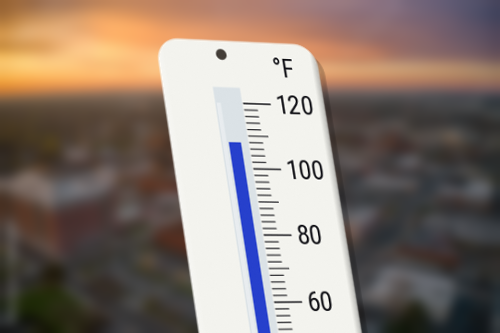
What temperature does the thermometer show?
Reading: 108 °F
